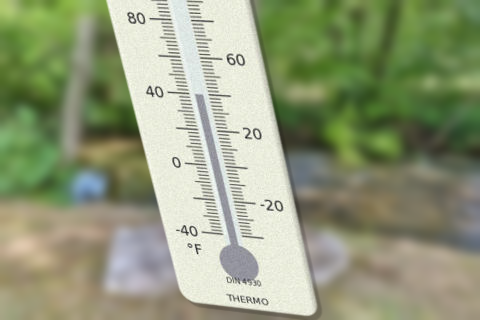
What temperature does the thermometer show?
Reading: 40 °F
